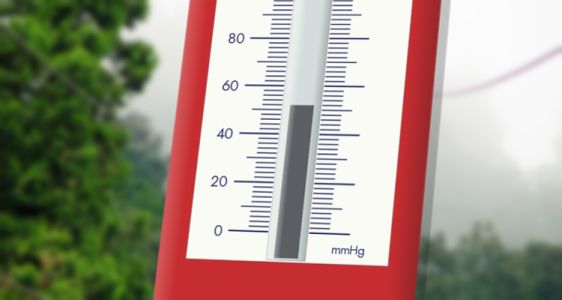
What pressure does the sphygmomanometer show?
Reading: 52 mmHg
